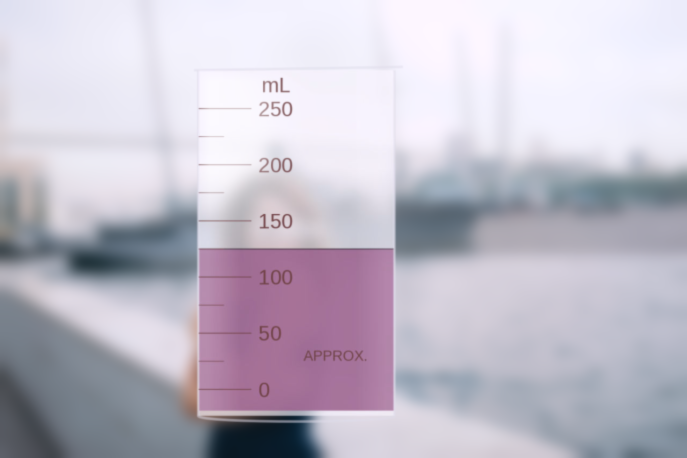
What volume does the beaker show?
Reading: 125 mL
